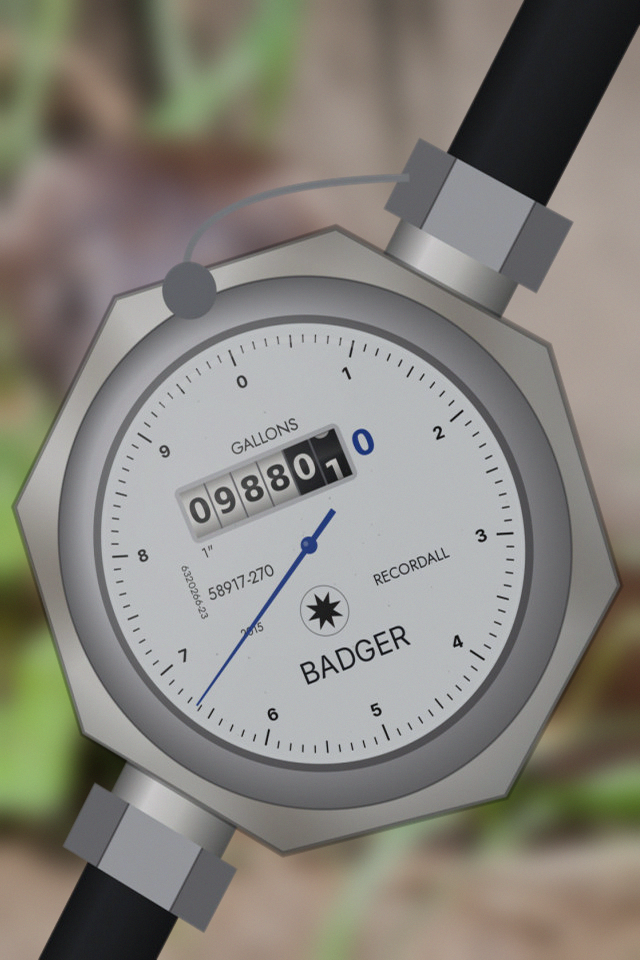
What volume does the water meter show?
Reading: 988006.6 gal
